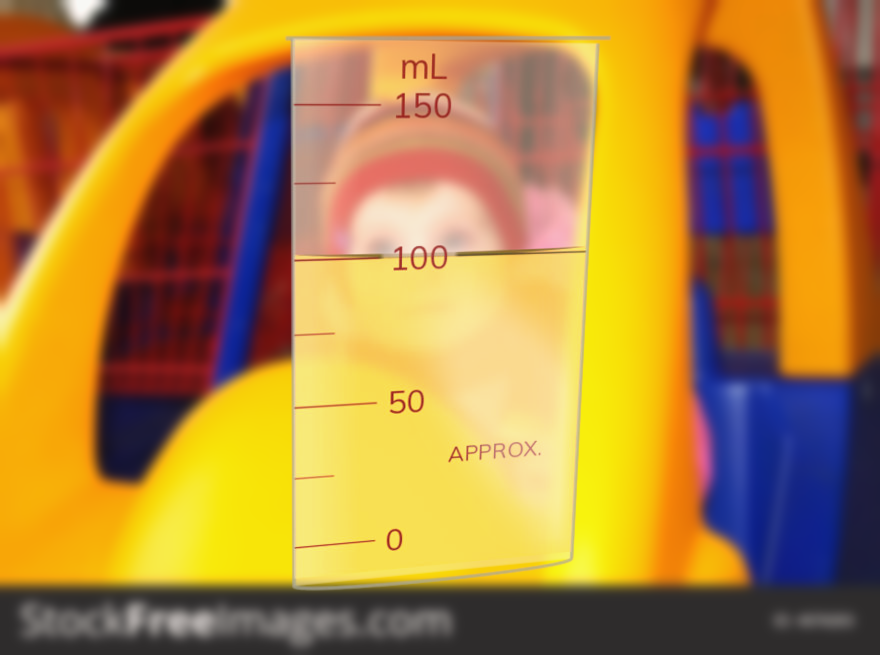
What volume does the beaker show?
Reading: 100 mL
